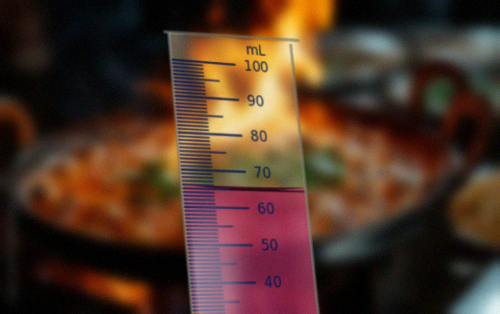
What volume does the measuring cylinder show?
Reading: 65 mL
